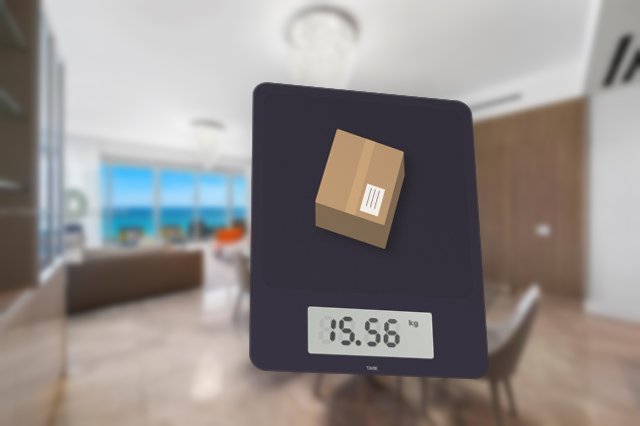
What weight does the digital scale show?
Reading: 15.56 kg
